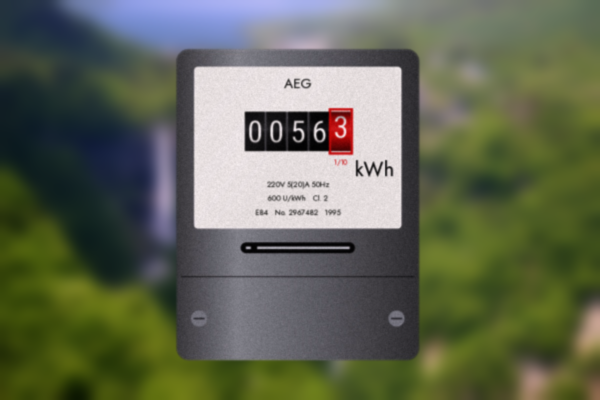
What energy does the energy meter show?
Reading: 56.3 kWh
